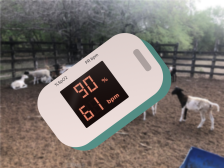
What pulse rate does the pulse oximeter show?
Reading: 61 bpm
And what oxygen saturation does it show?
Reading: 90 %
